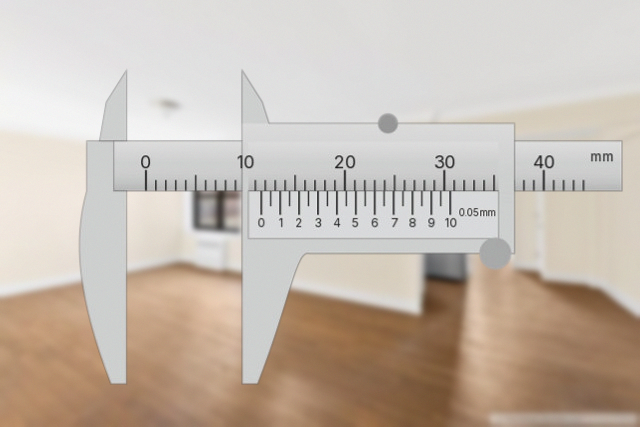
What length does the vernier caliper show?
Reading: 11.6 mm
